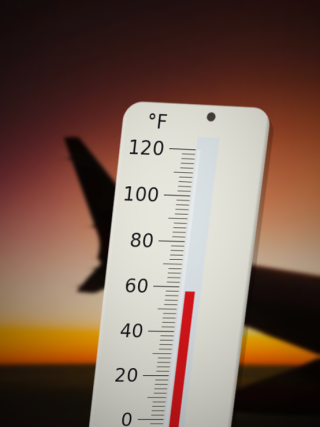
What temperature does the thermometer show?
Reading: 58 °F
